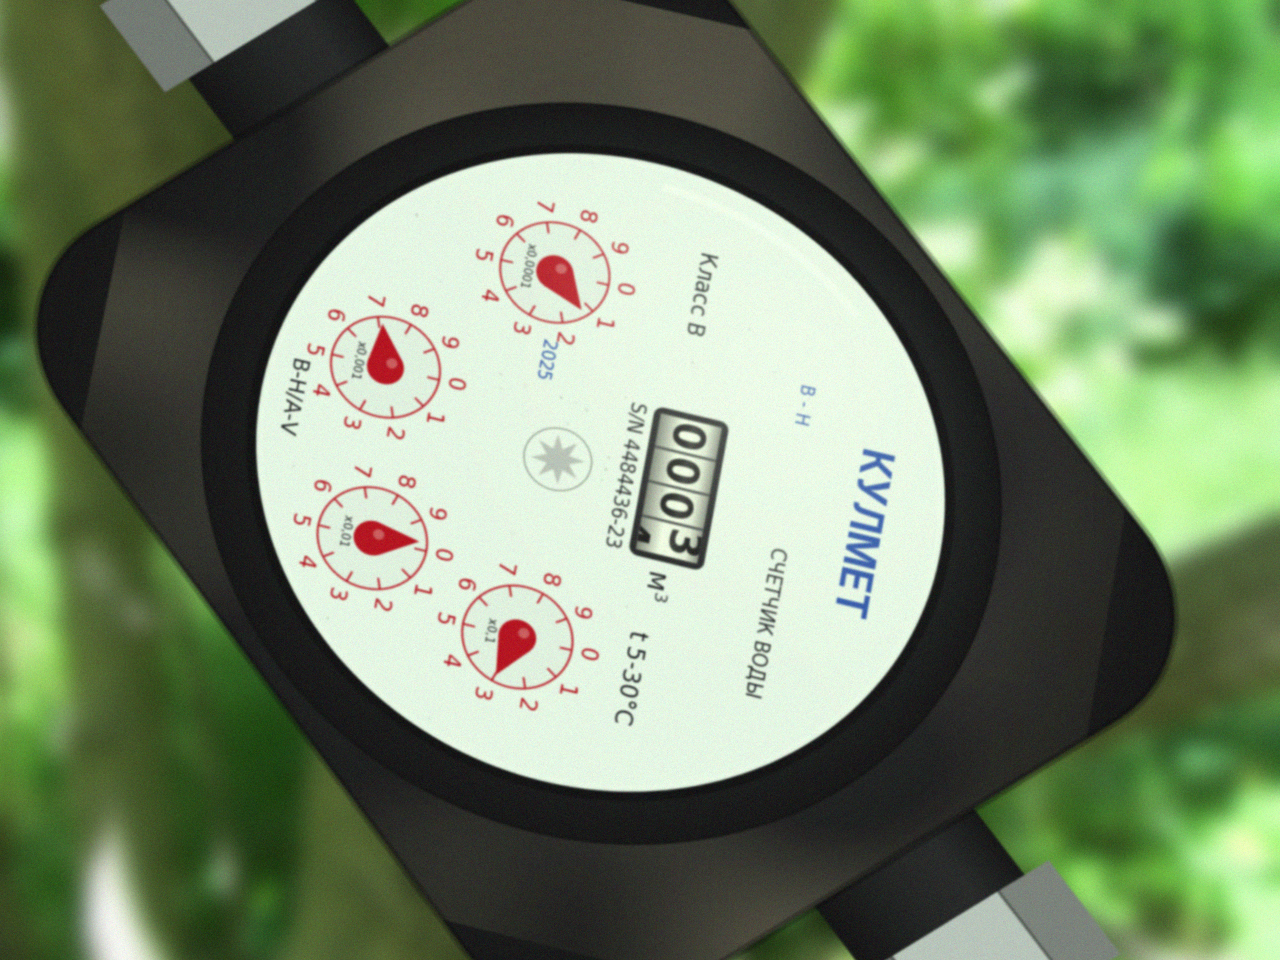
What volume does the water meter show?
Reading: 3.2971 m³
